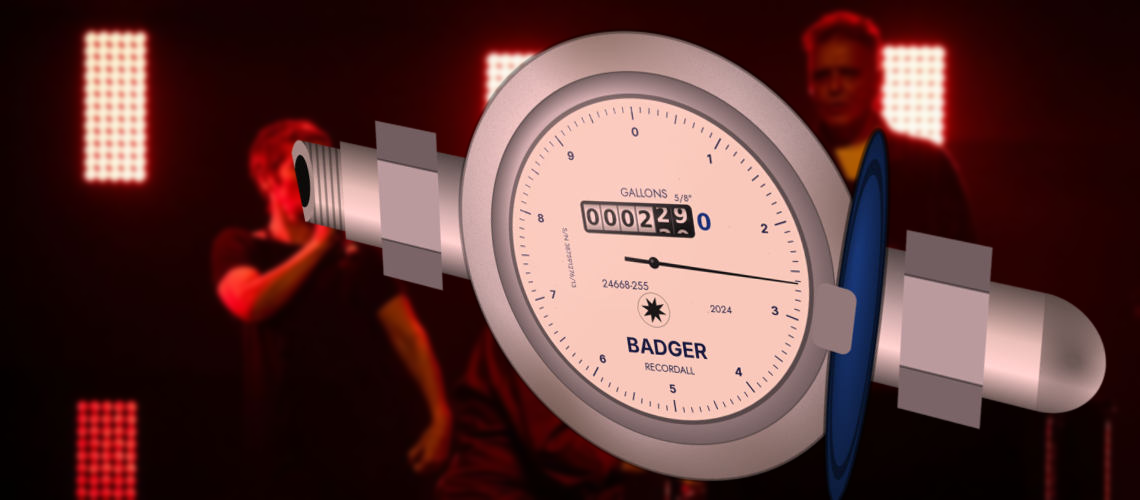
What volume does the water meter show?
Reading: 2292.6 gal
